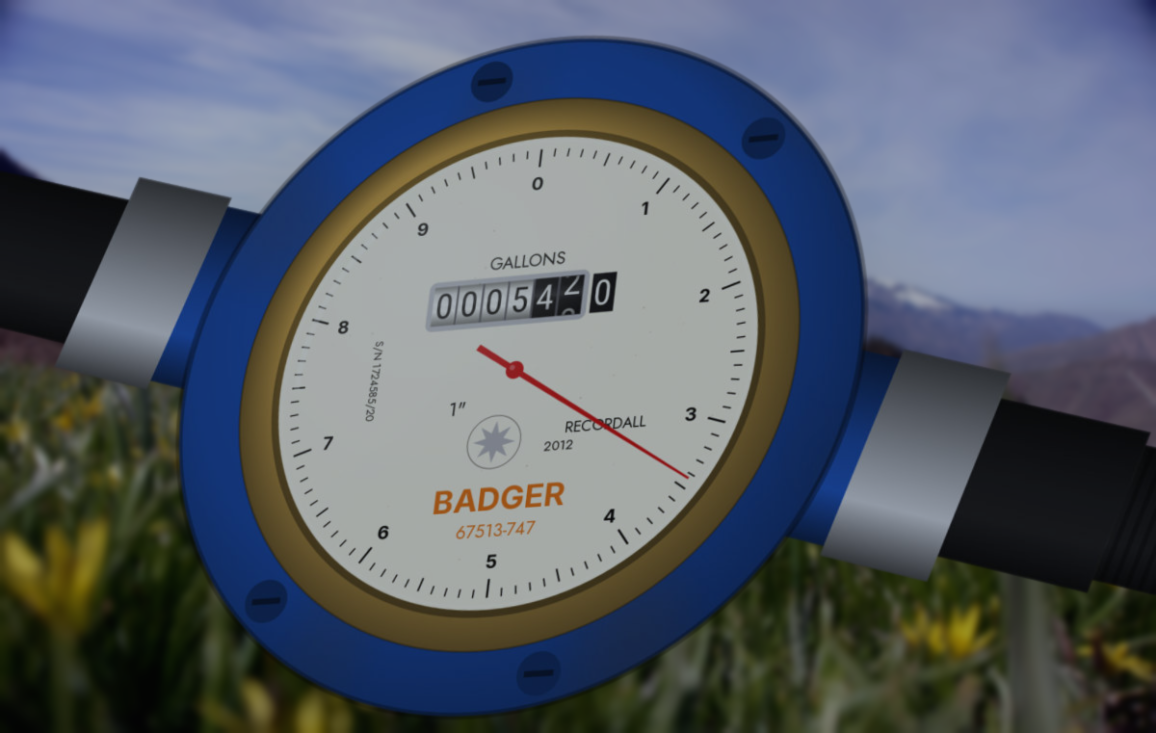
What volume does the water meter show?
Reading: 5423.4 gal
